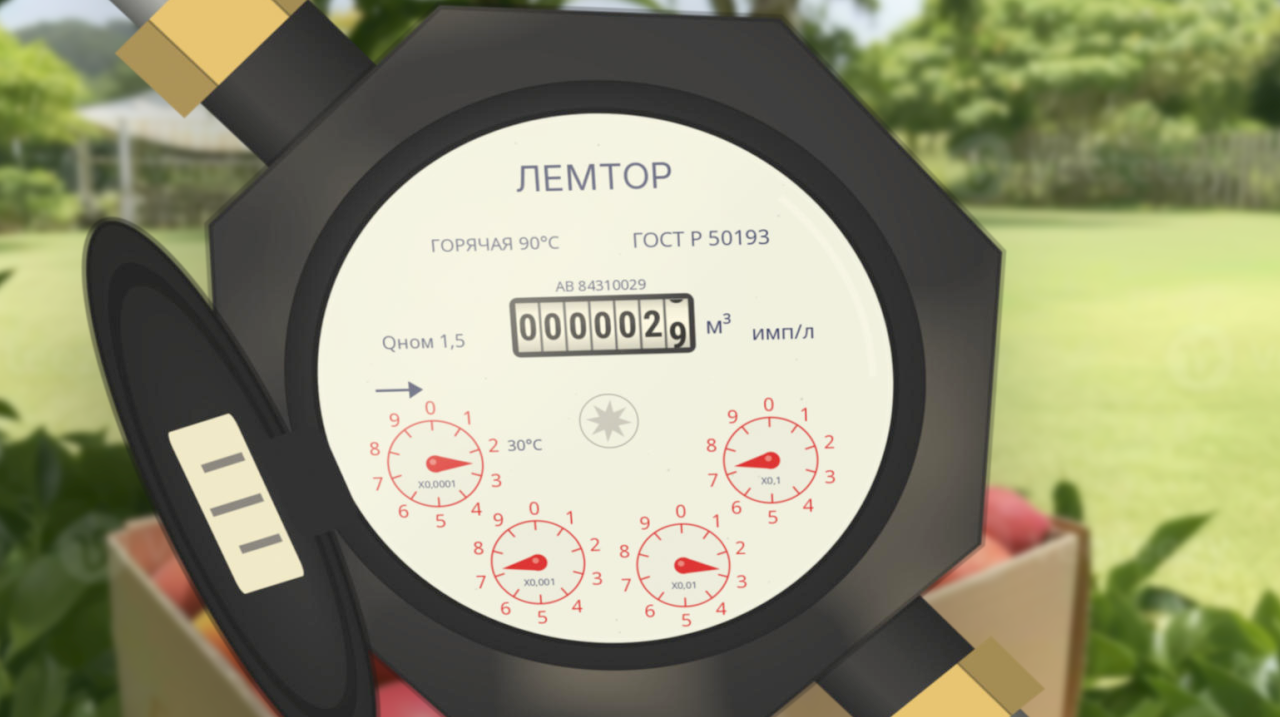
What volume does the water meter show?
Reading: 28.7272 m³
